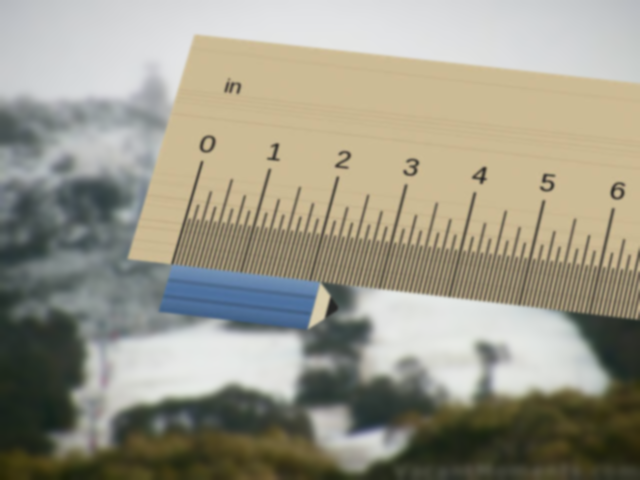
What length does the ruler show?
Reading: 2.5 in
